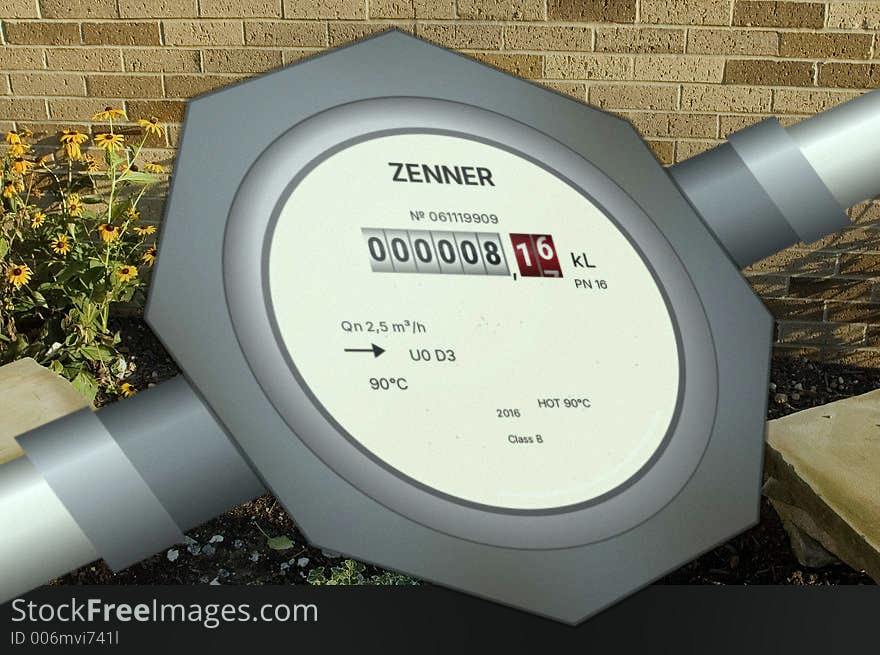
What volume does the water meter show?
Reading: 8.16 kL
